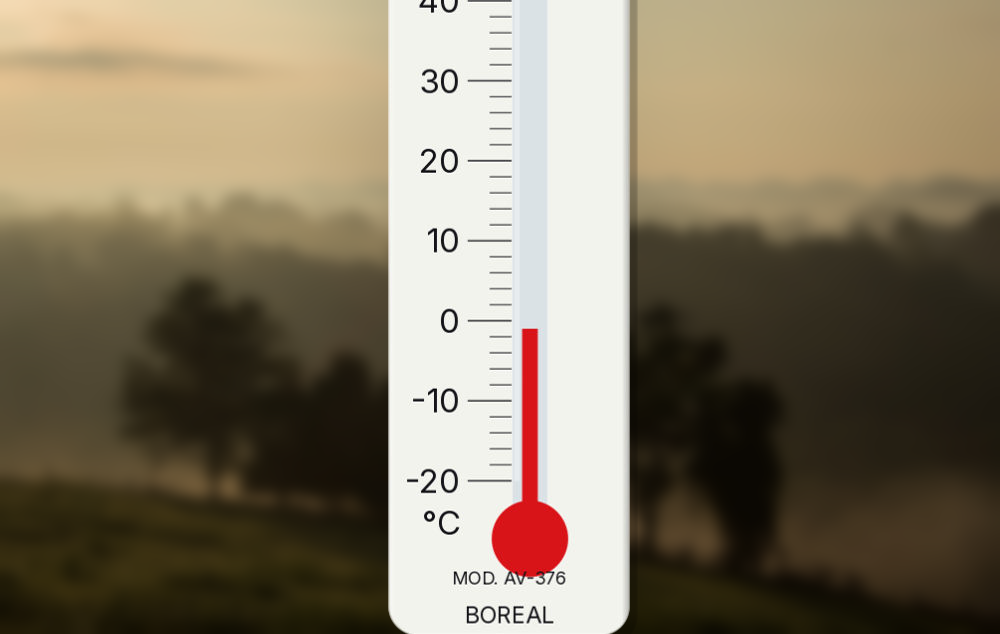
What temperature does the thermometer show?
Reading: -1 °C
